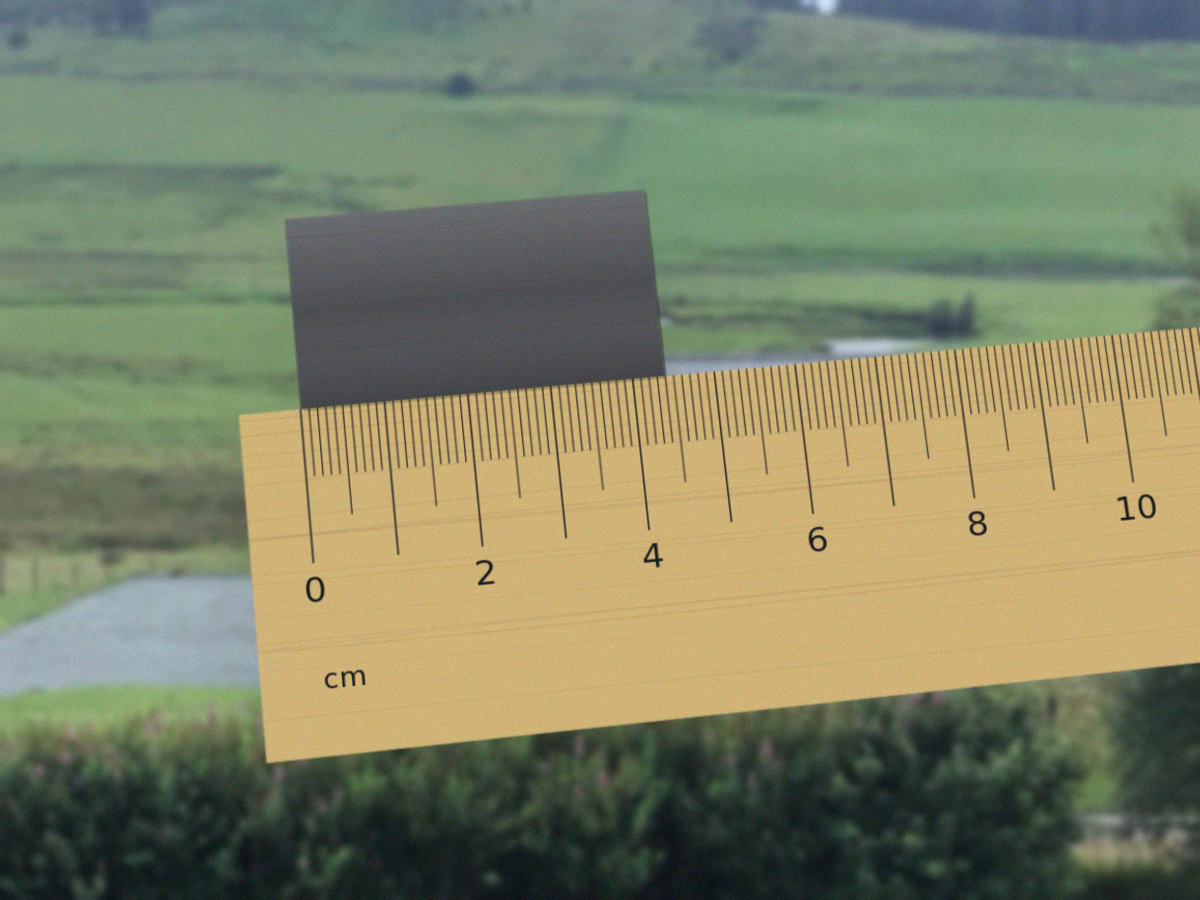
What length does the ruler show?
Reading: 4.4 cm
